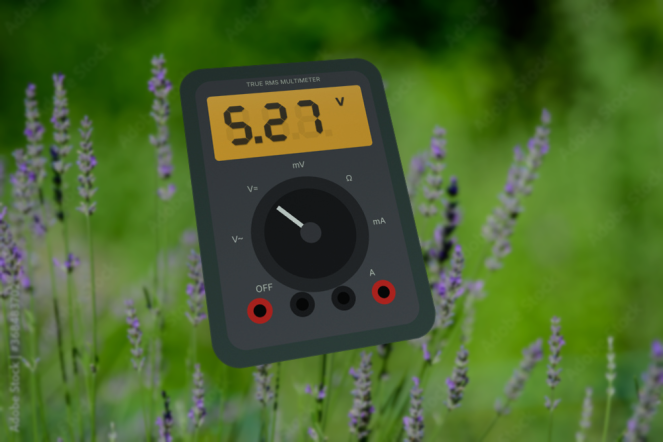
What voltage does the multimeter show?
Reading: 5.27 V
